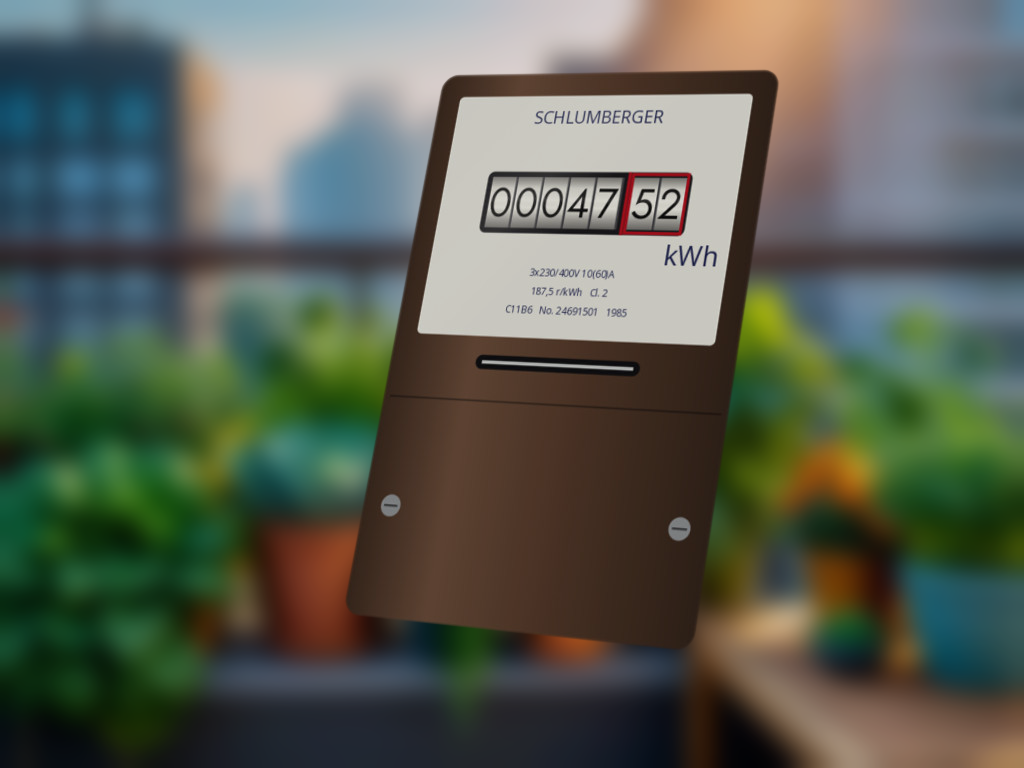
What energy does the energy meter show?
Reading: 47.52 kWh
